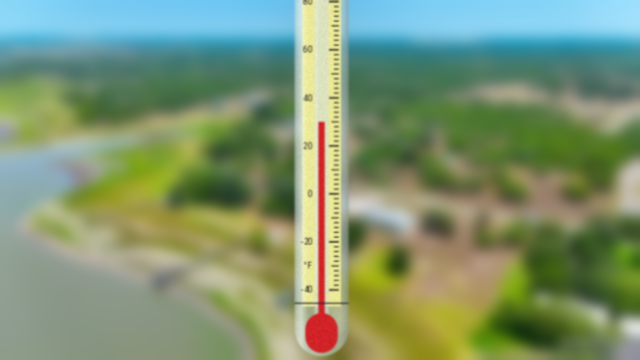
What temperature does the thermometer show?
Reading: 30 °F
